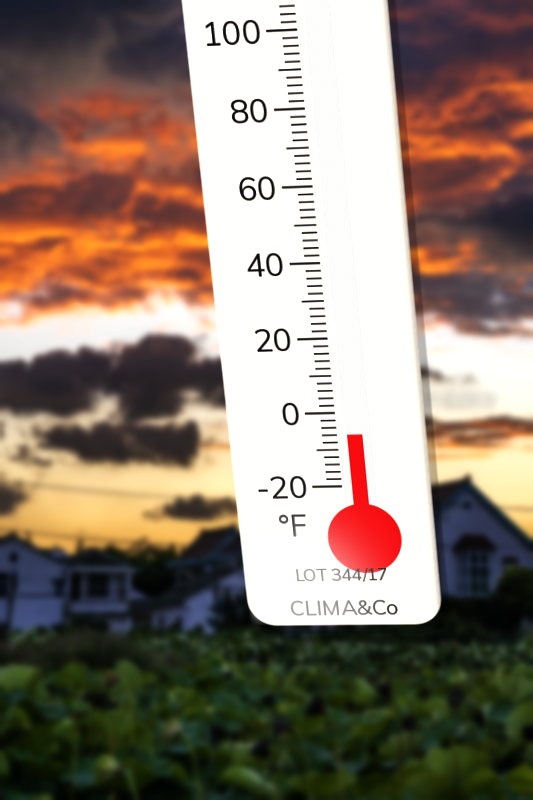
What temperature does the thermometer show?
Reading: -6 °F
